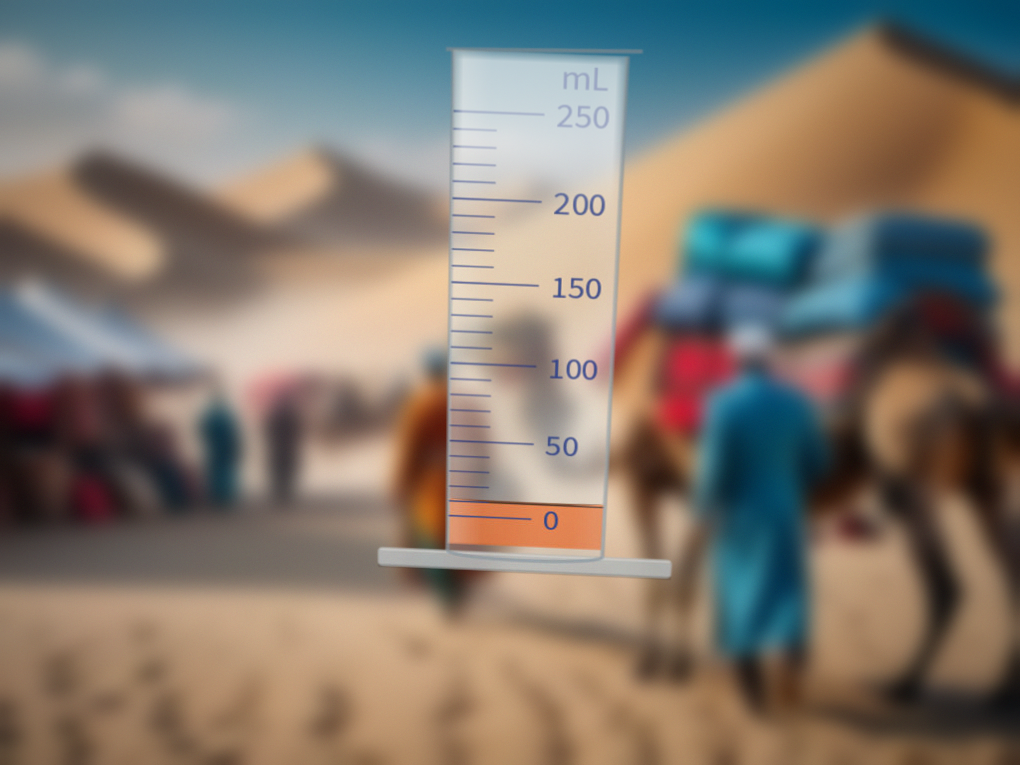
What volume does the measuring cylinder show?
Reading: 10 mL
